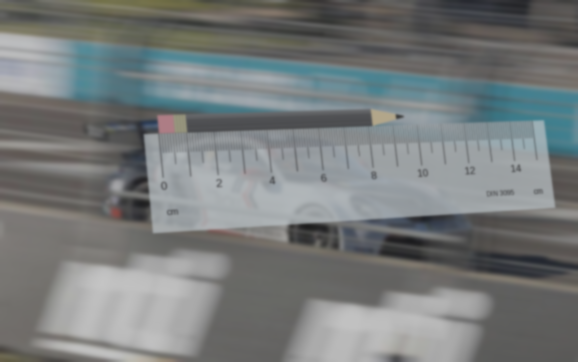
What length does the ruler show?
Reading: 9.5 cm
